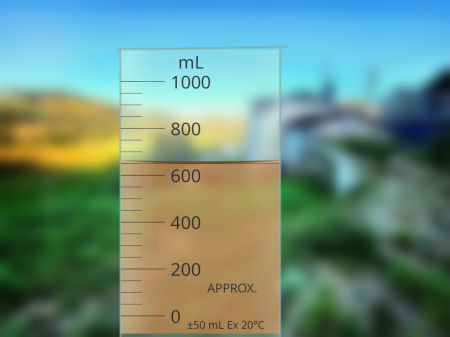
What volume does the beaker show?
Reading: 650 mL
